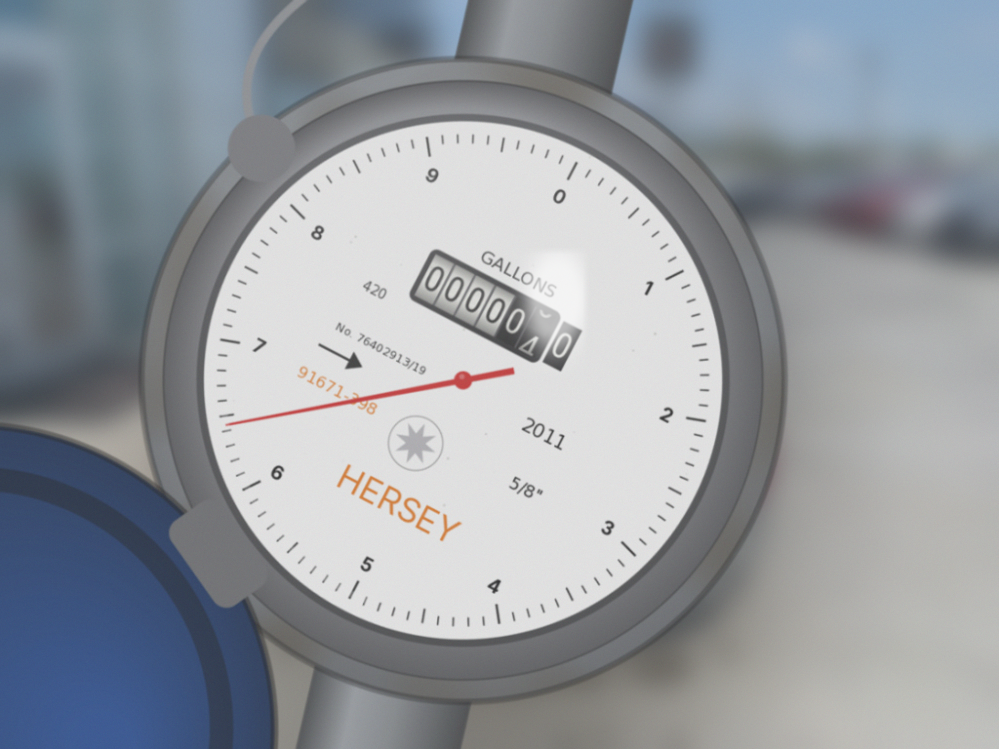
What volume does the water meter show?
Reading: 36.4 gal
